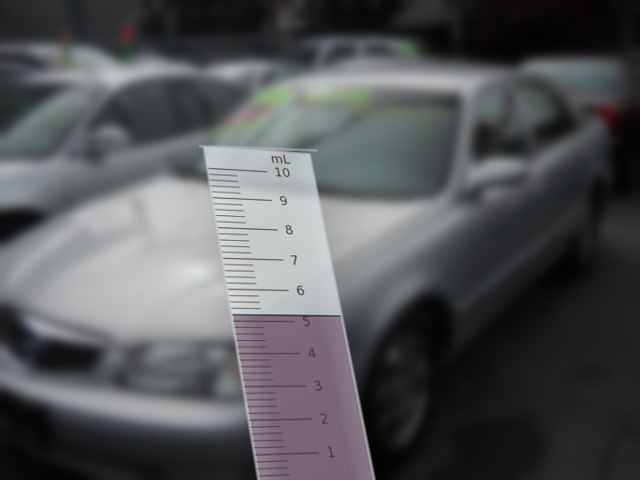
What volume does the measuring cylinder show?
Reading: 5.2 mL
